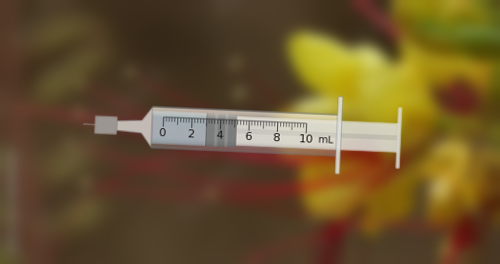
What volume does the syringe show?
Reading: 3 mL
